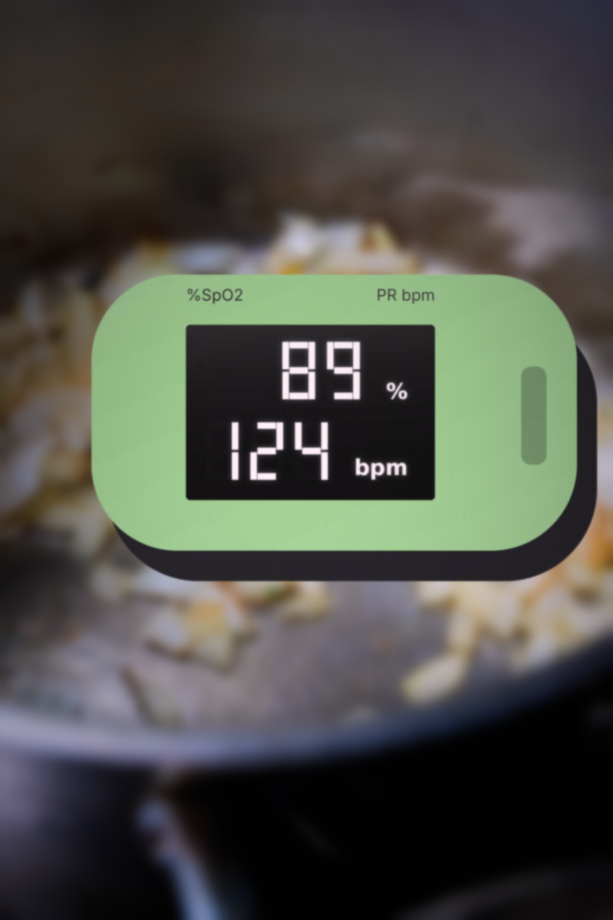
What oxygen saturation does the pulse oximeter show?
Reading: 89 %
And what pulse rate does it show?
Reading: 124 bpm
